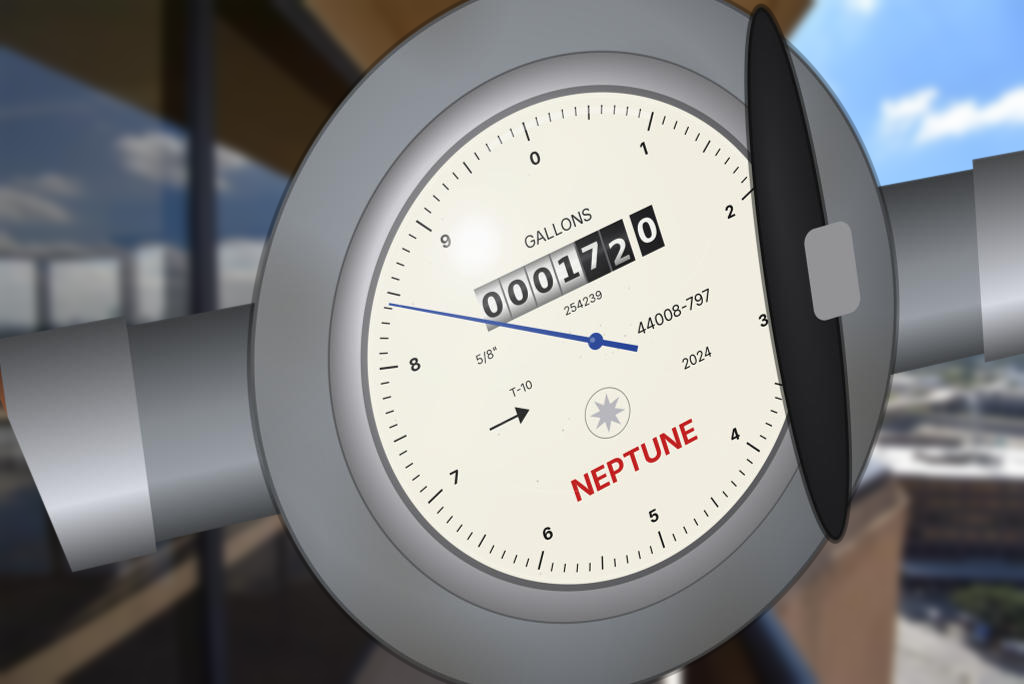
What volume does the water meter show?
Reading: 1718.4 gal
